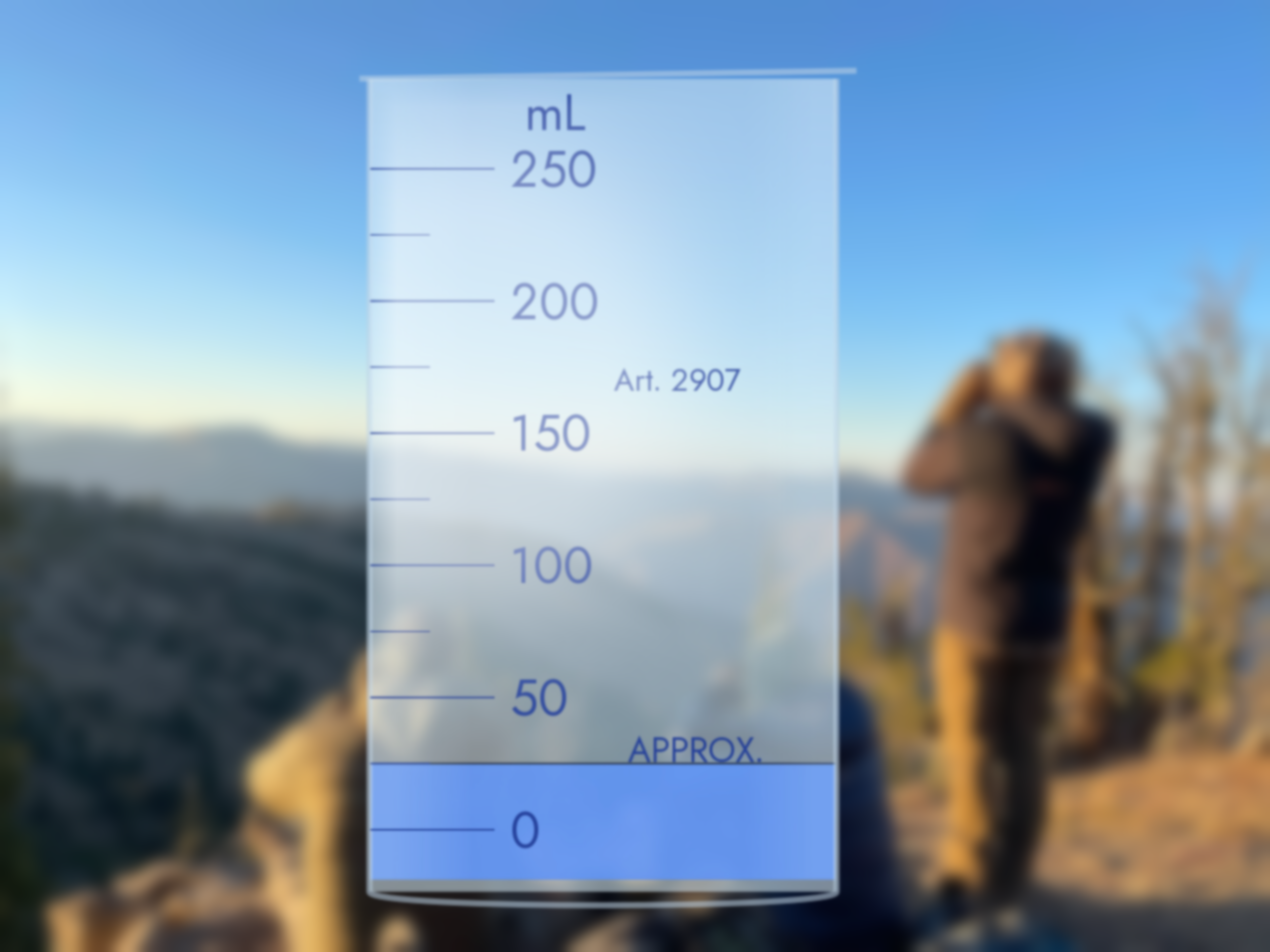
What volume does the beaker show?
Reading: 25 mL
